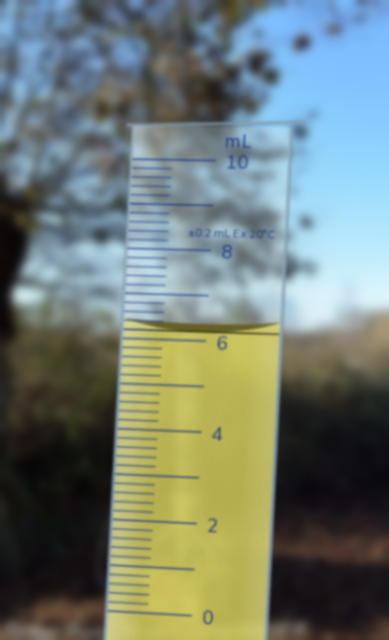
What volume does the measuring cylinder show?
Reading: 6.2 mL
